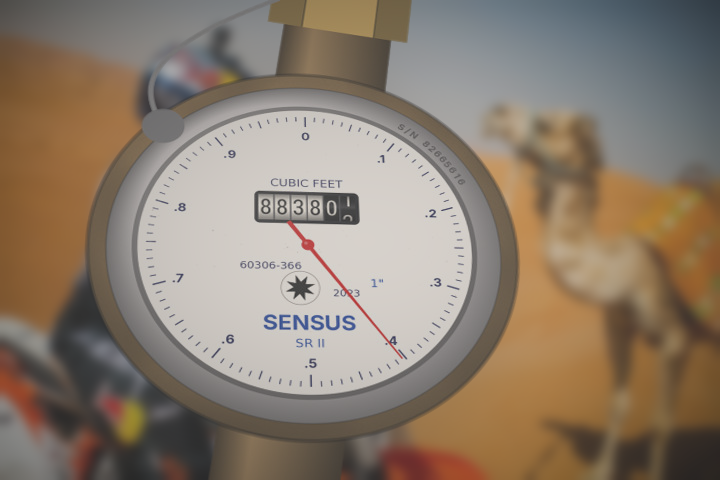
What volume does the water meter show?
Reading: 883801.40 ft³
